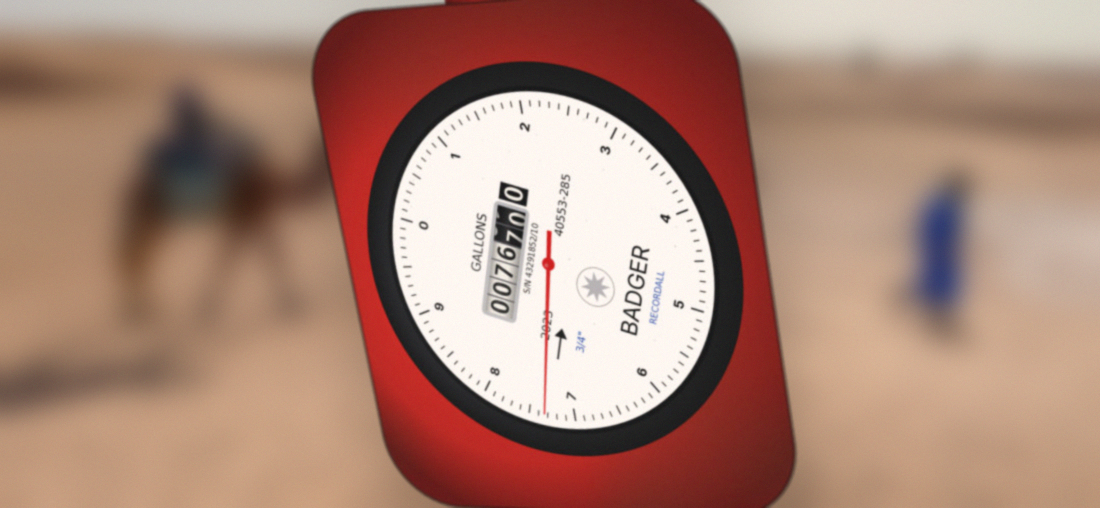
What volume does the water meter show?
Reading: 76697.3 gal
